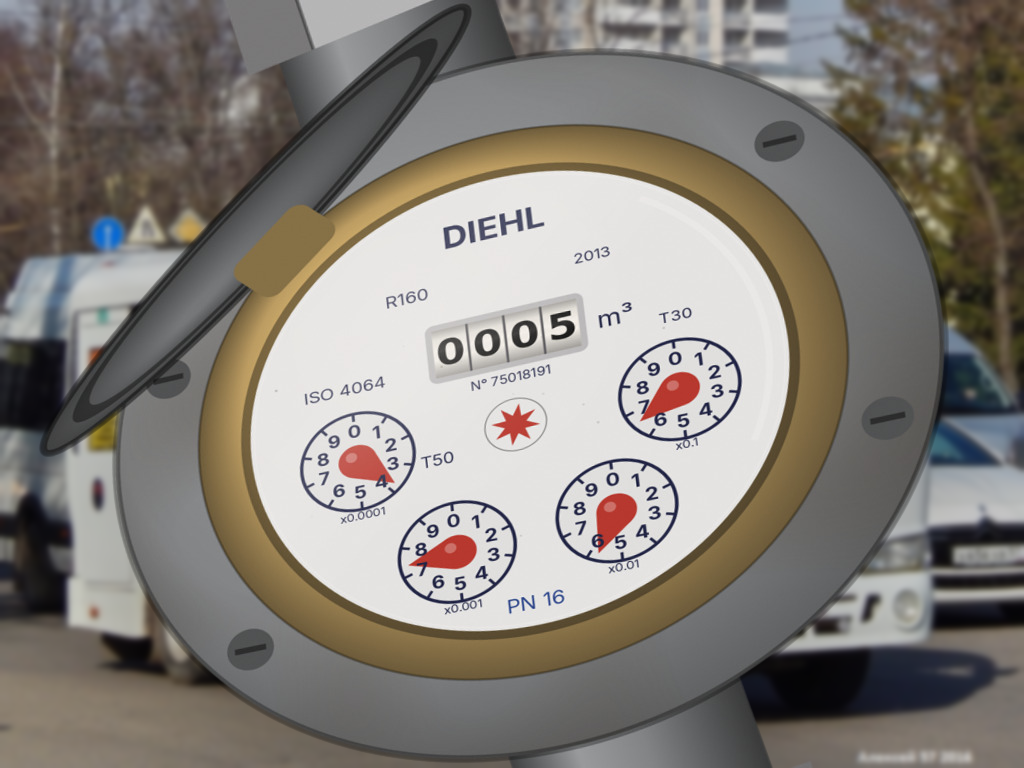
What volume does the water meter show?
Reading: 5.6573 m³
